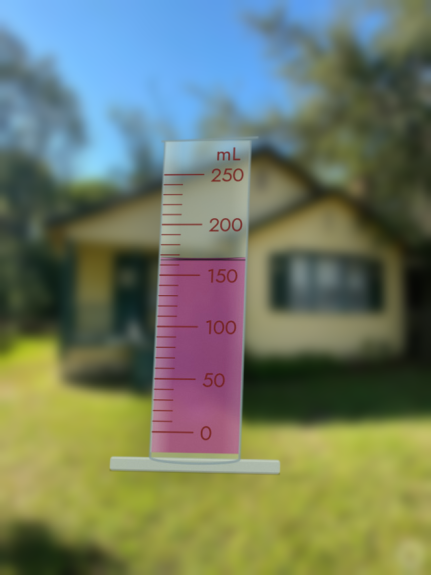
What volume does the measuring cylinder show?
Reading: 165 mL
